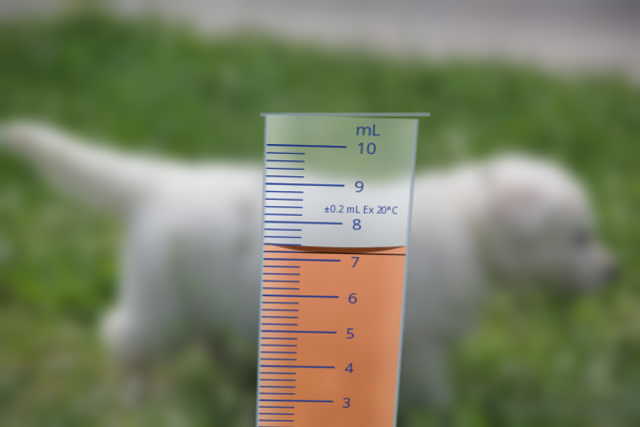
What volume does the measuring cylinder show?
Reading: 7.2 mL
